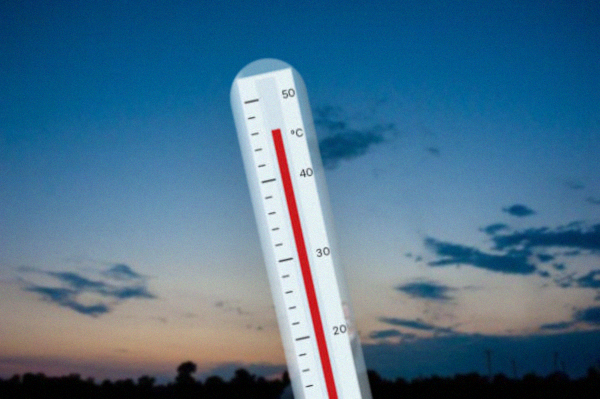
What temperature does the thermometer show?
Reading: 46 °C
